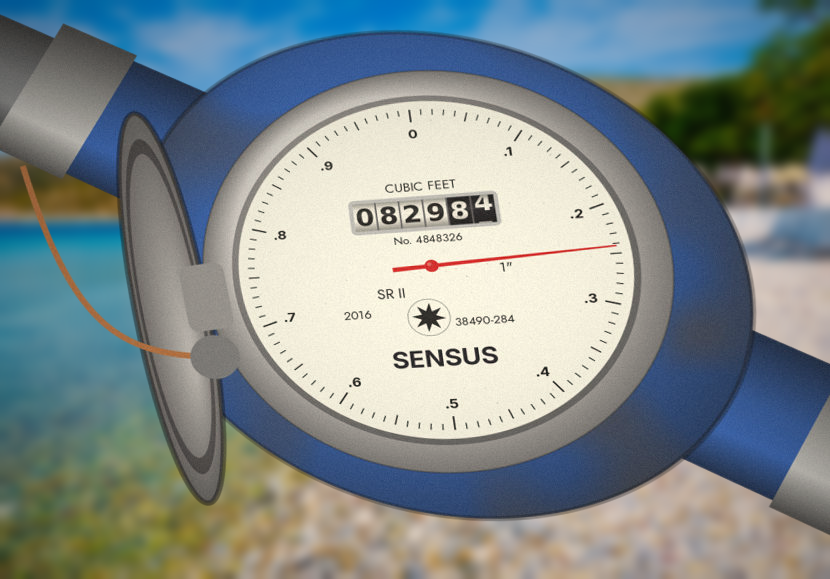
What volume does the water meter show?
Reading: 82984.24 ft³
